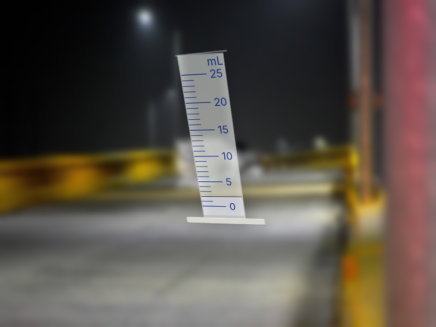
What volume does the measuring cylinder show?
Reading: 2 mL
